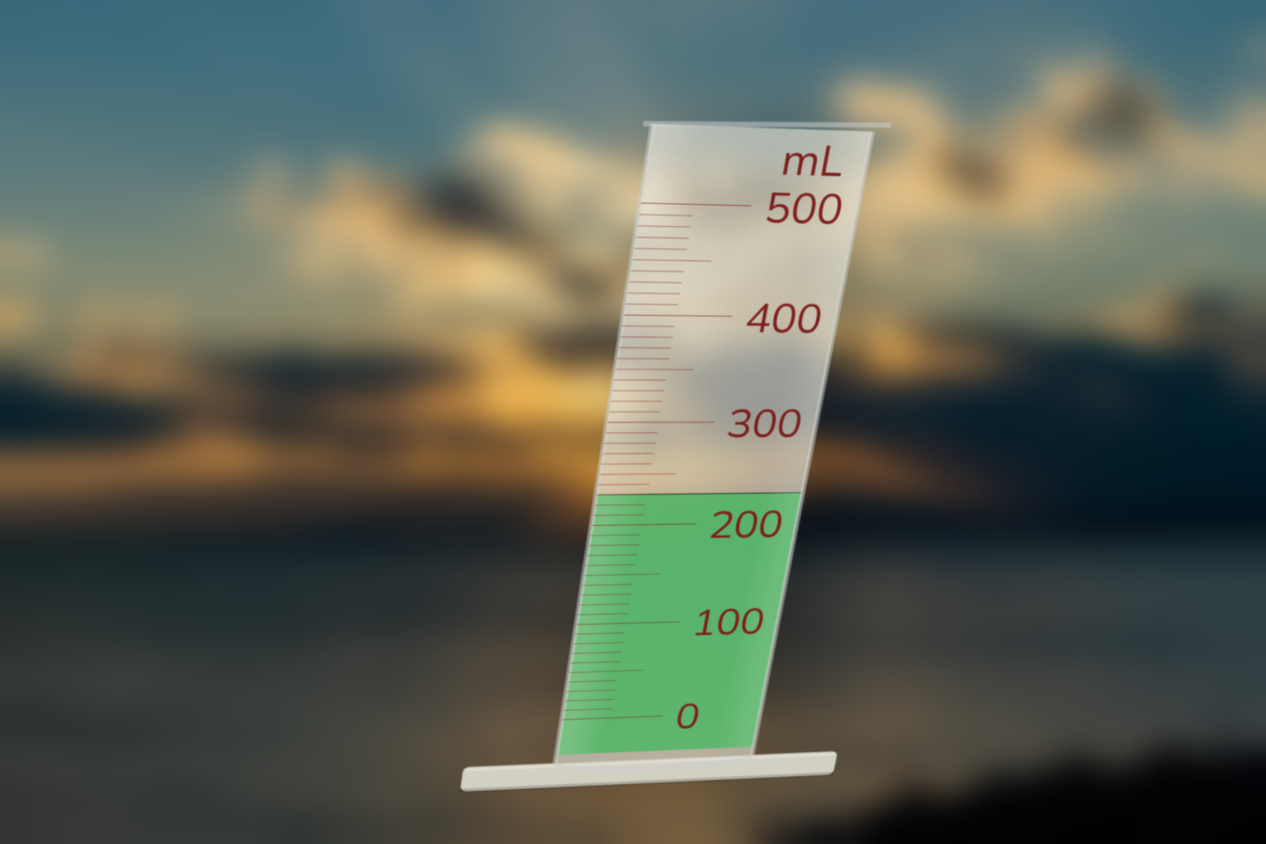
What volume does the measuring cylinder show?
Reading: 230 mL
